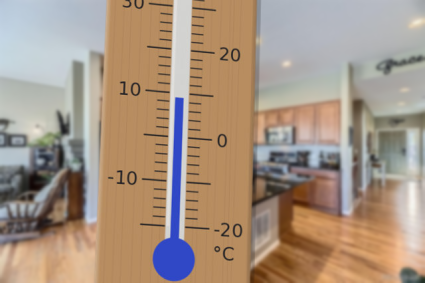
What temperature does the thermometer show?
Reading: 9 °C
